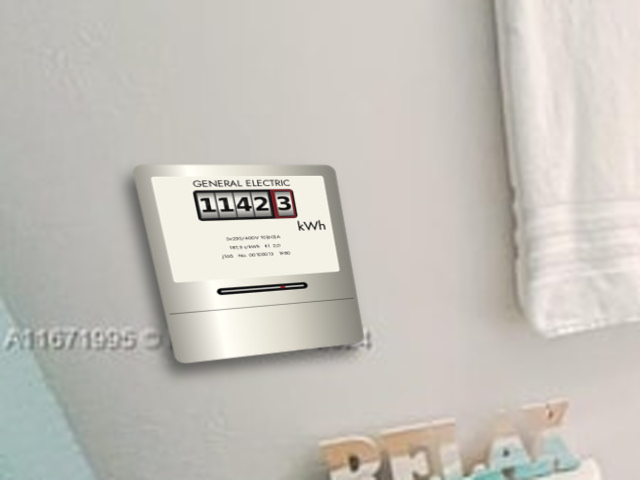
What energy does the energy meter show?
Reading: 1142.3 kWh
